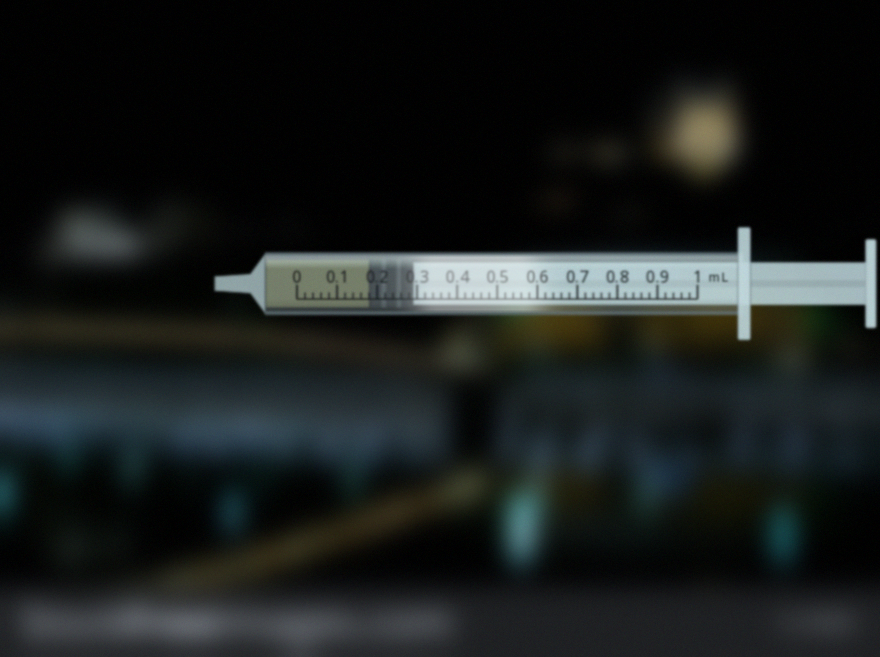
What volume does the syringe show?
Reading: 0.18 mL
